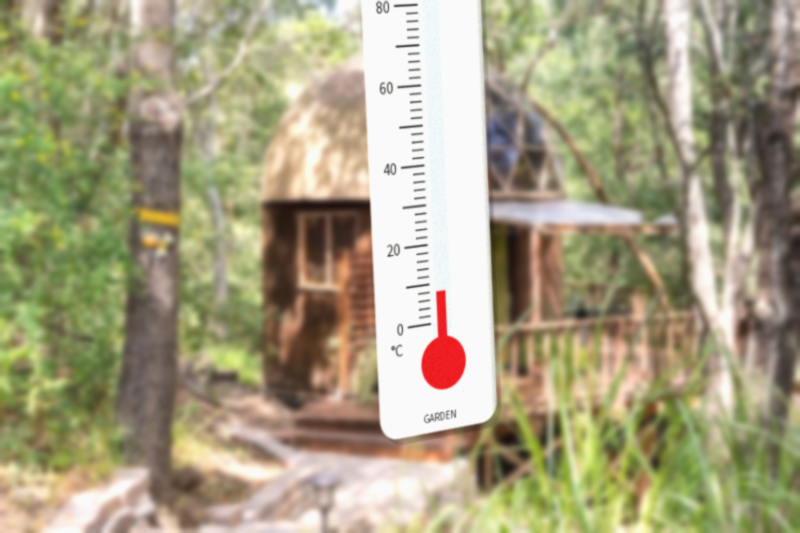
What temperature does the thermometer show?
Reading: 8 °C
